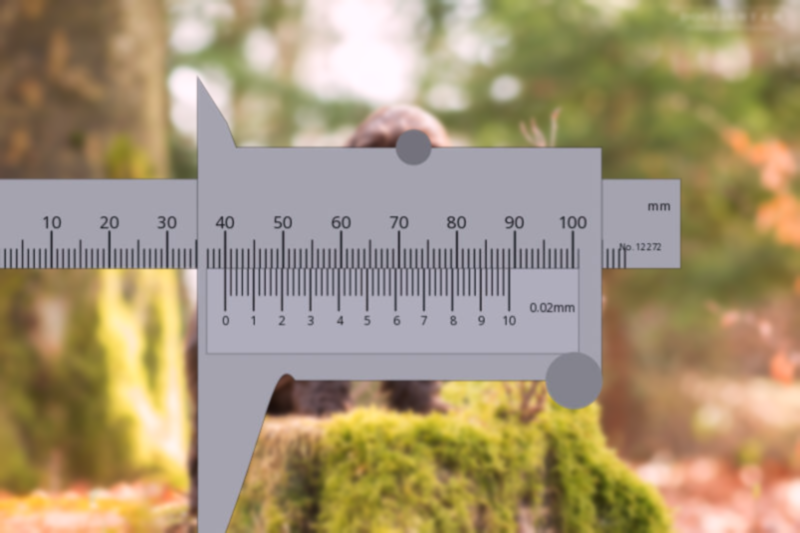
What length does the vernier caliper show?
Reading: 40.0 mm
